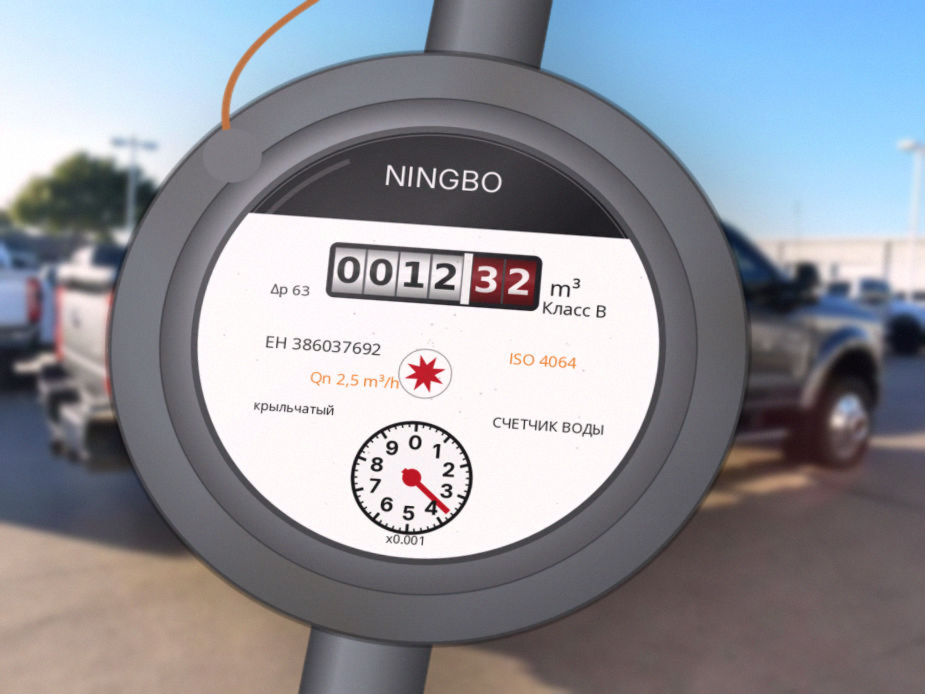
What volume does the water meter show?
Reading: 12.323 m³
